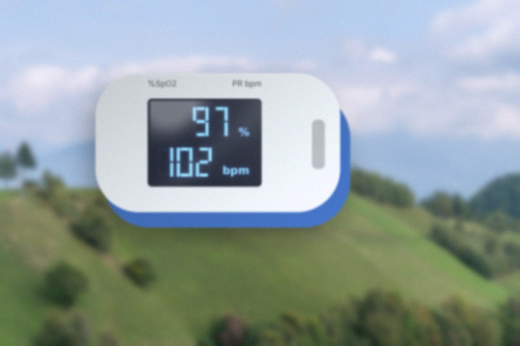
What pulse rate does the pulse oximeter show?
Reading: 102 bpm
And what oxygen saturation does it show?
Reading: 97 %
